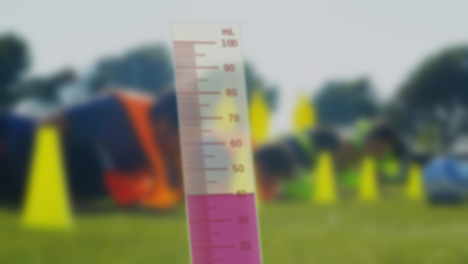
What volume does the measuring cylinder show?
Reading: 40 mL
